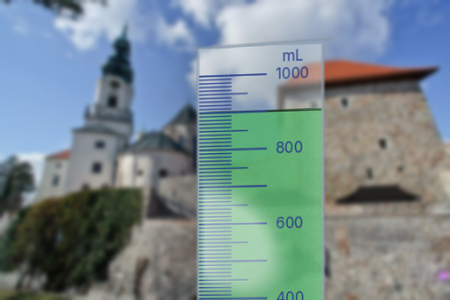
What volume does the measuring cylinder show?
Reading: 900 mL
